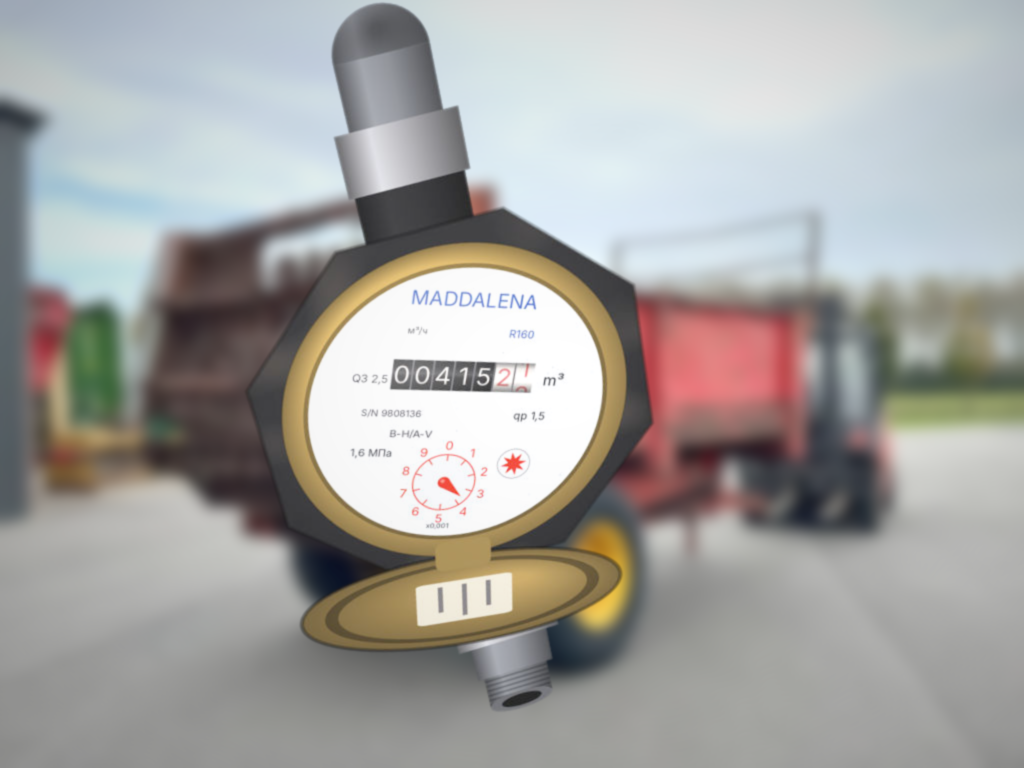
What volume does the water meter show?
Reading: 415.213 m³
